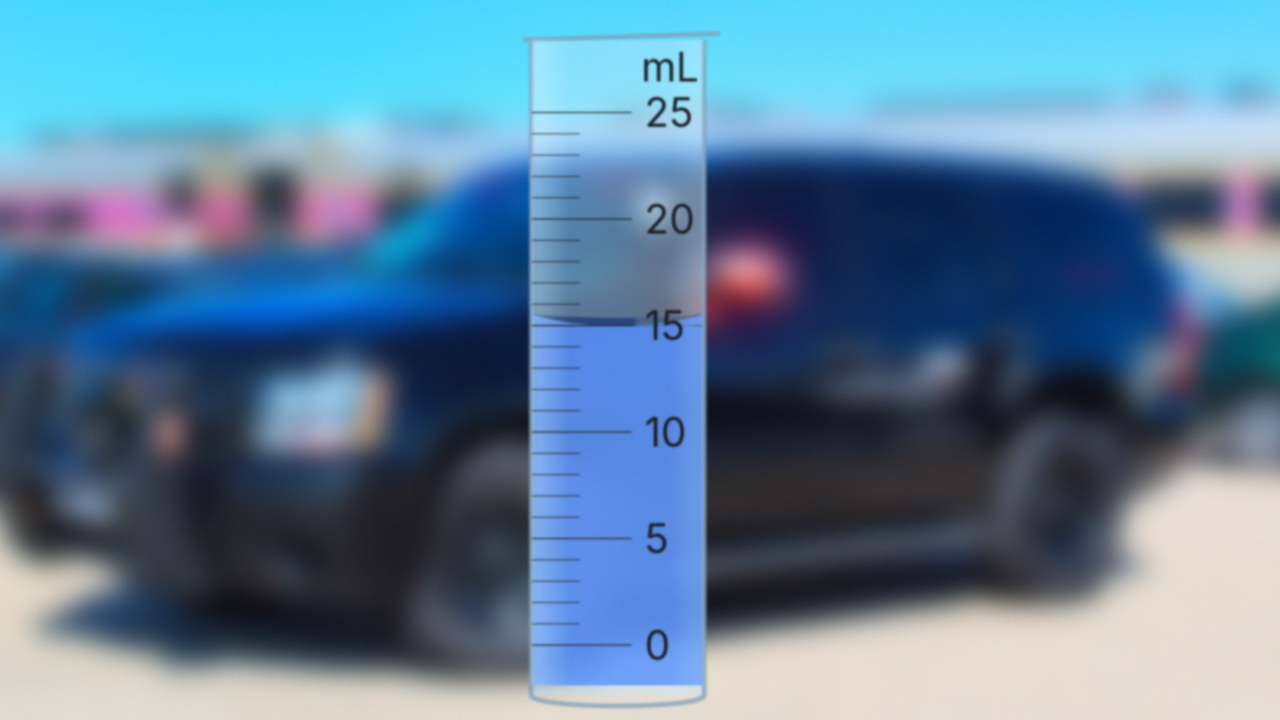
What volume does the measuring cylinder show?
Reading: 15 mL
